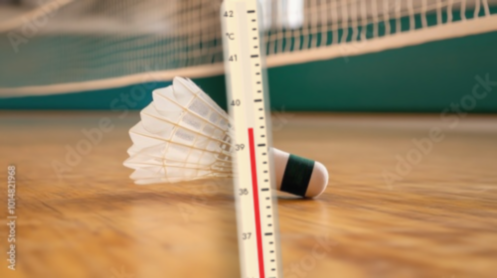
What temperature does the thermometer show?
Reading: 39.4 °C
